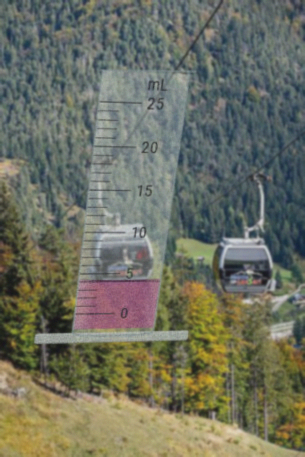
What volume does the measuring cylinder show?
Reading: 4 mL
